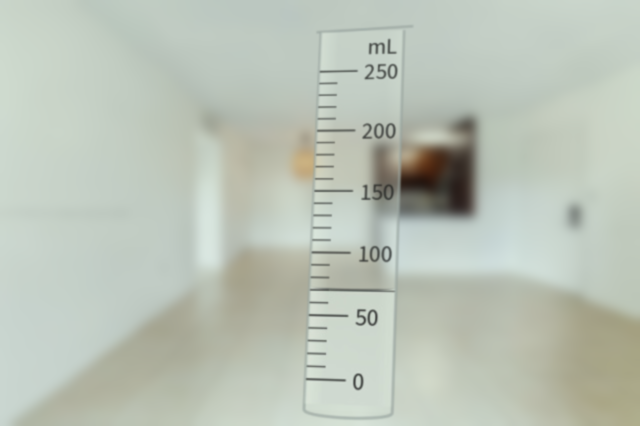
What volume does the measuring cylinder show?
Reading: 70 mL
